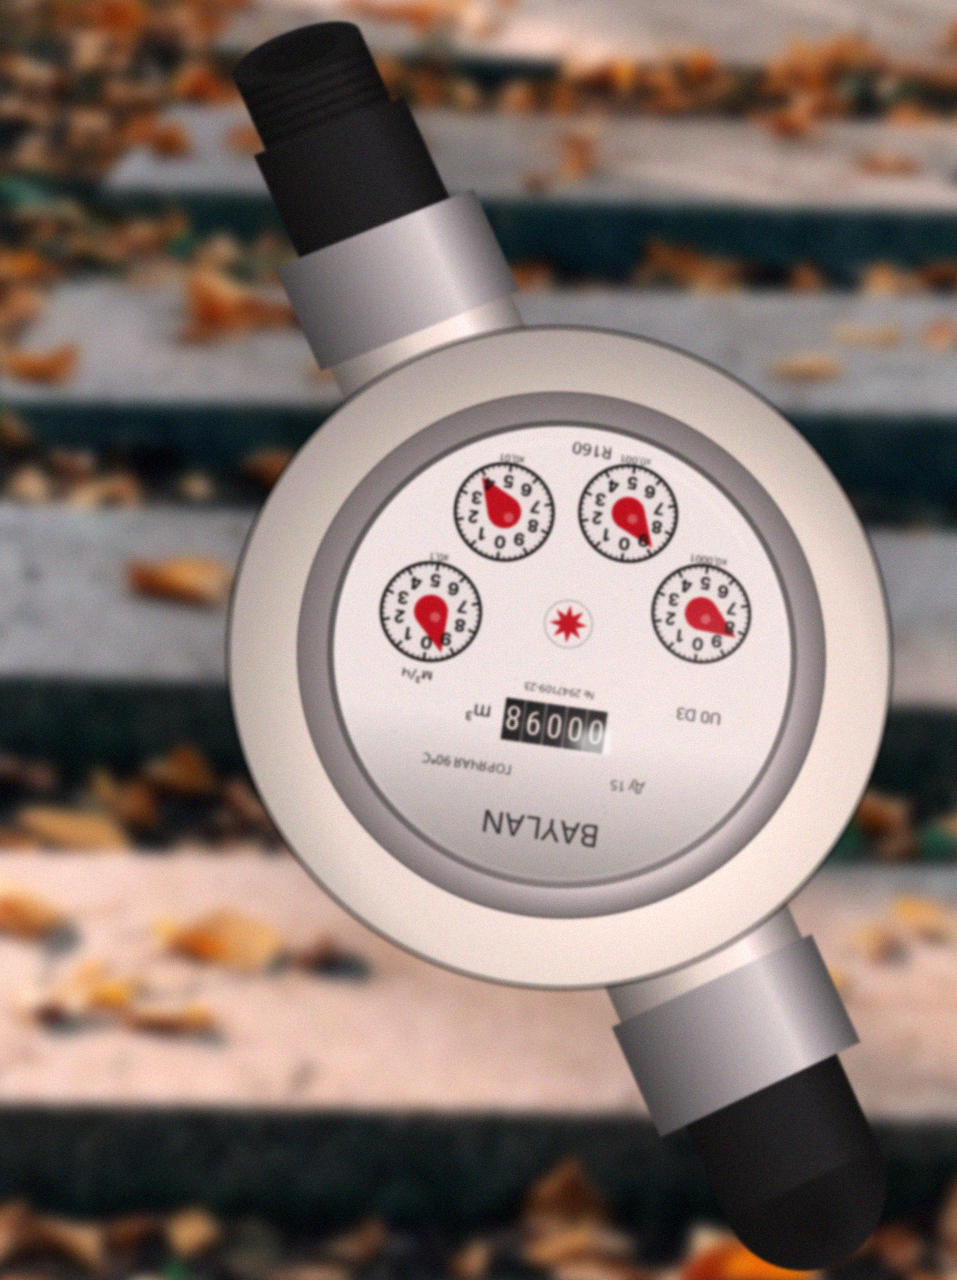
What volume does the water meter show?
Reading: 97.9388 m³
